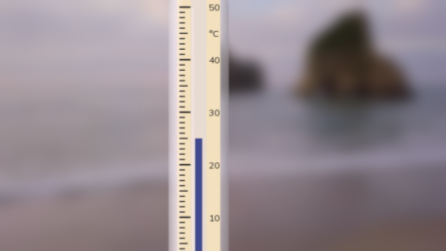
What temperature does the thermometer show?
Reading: 25 °C
